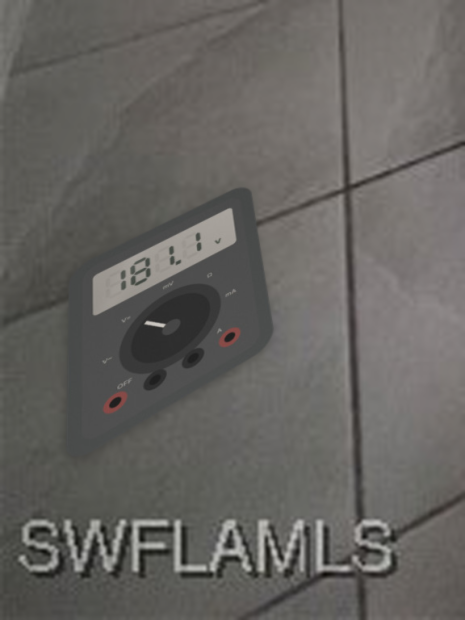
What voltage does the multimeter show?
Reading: 181.1 V
